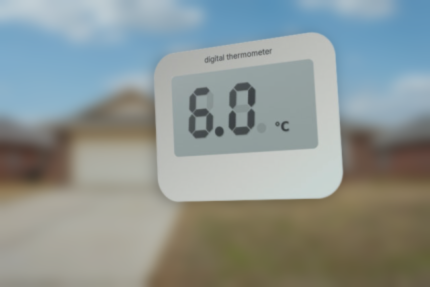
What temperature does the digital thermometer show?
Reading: 6.0 °C
